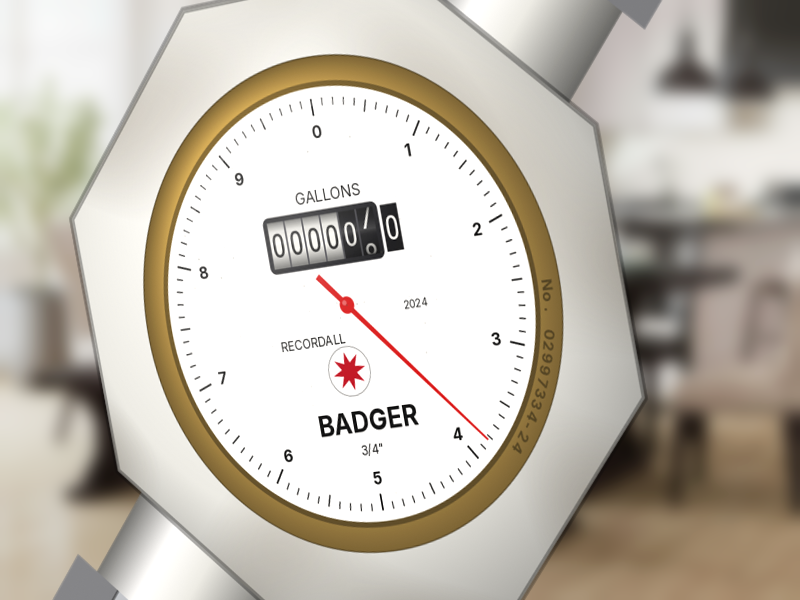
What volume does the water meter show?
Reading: 73.8 gal
